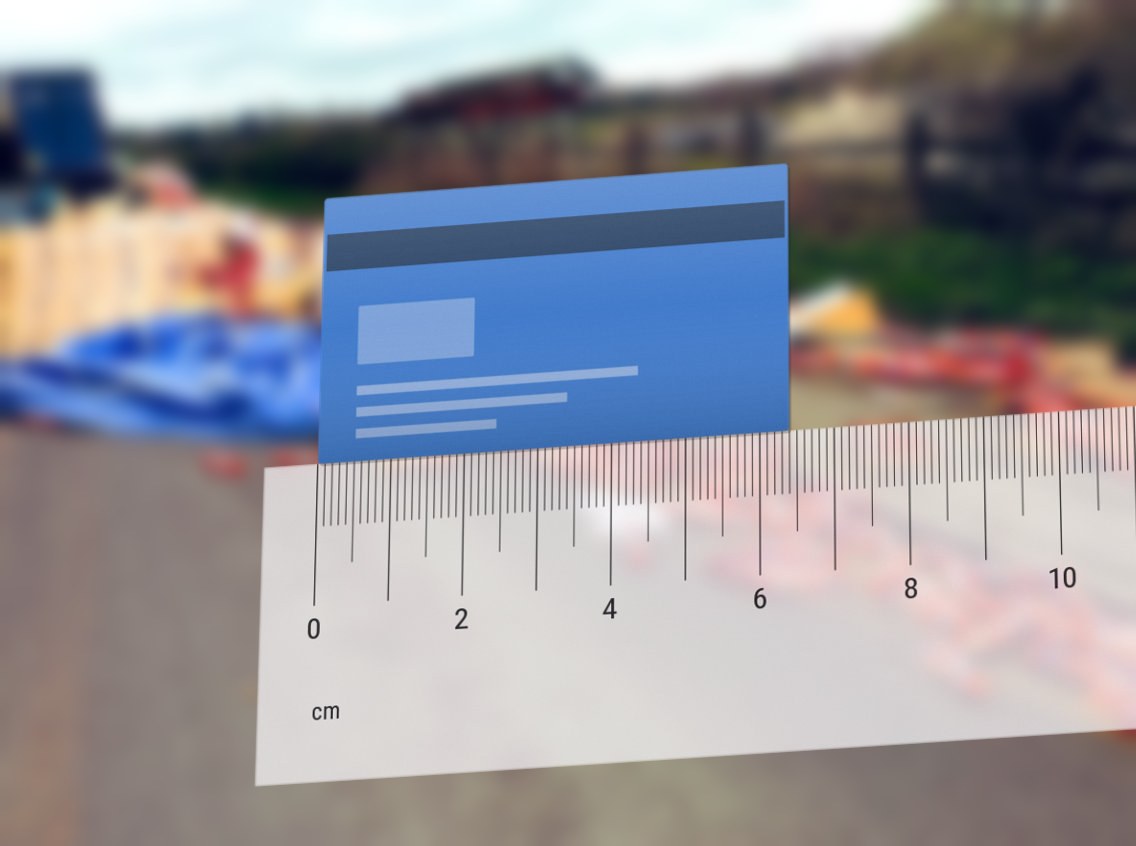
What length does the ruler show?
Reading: 6.4 cm
